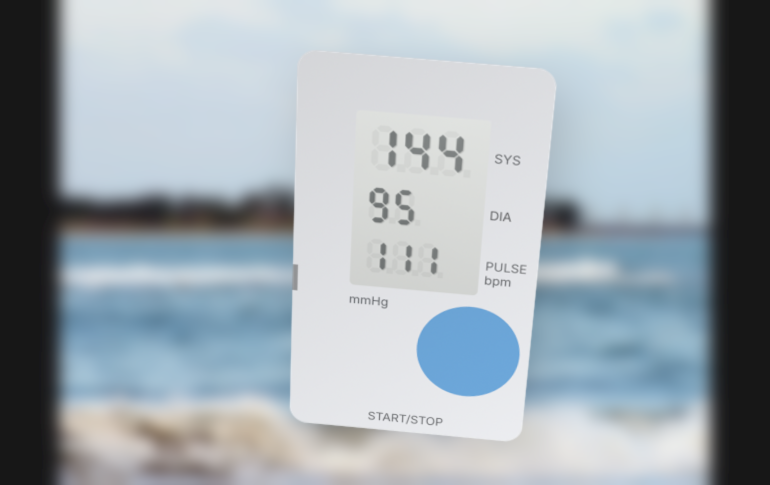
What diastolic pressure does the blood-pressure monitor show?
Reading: 95 mmHg
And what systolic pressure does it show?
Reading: 144 mmHg
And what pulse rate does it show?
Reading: 111 bpm
